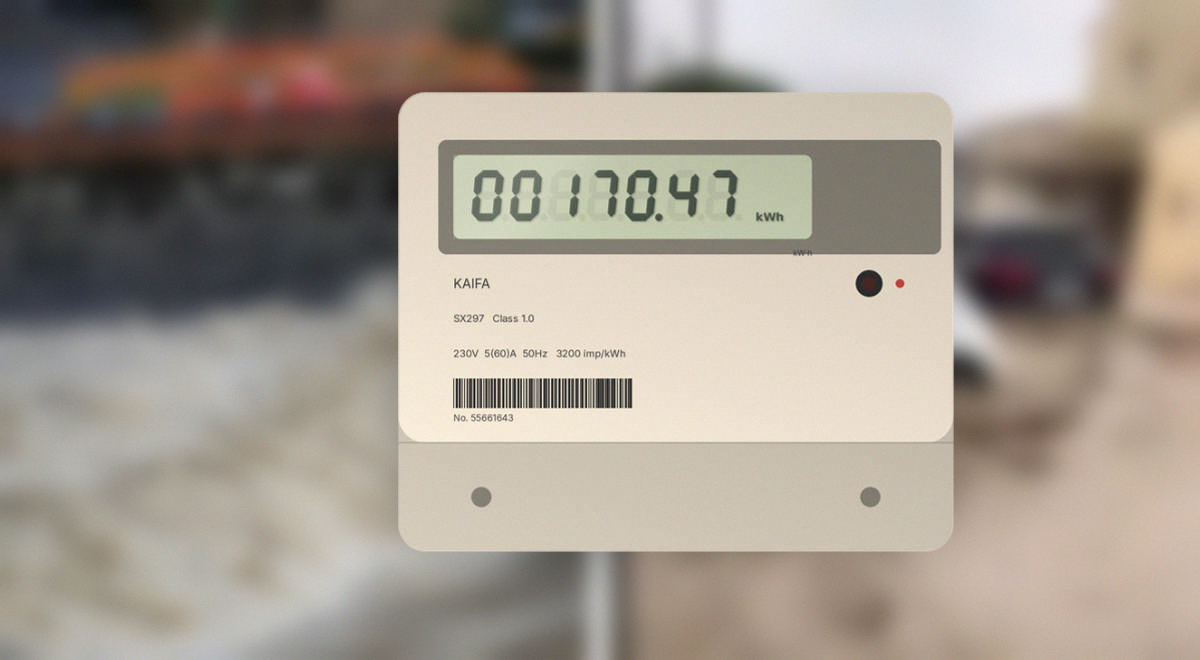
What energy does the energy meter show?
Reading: 170.47 kWh
